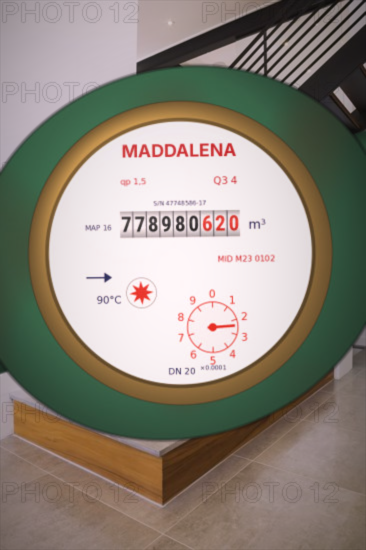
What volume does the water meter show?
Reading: 778980.6202 m³
